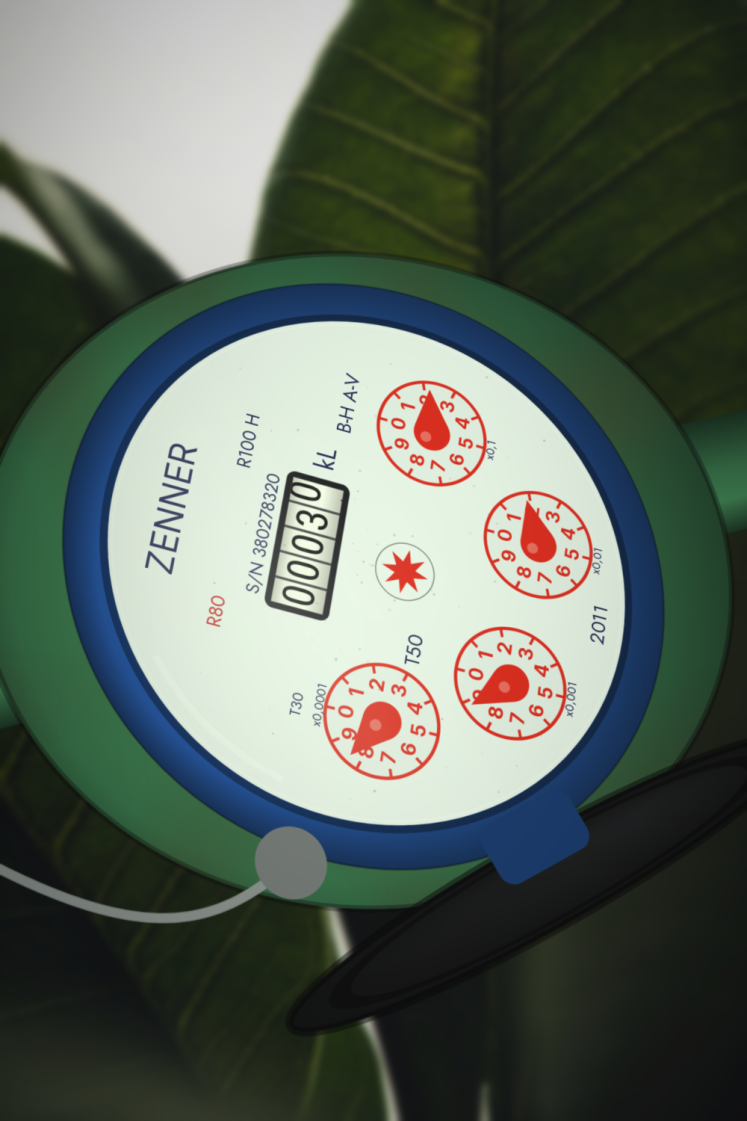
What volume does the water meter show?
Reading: 30.2188 kL
